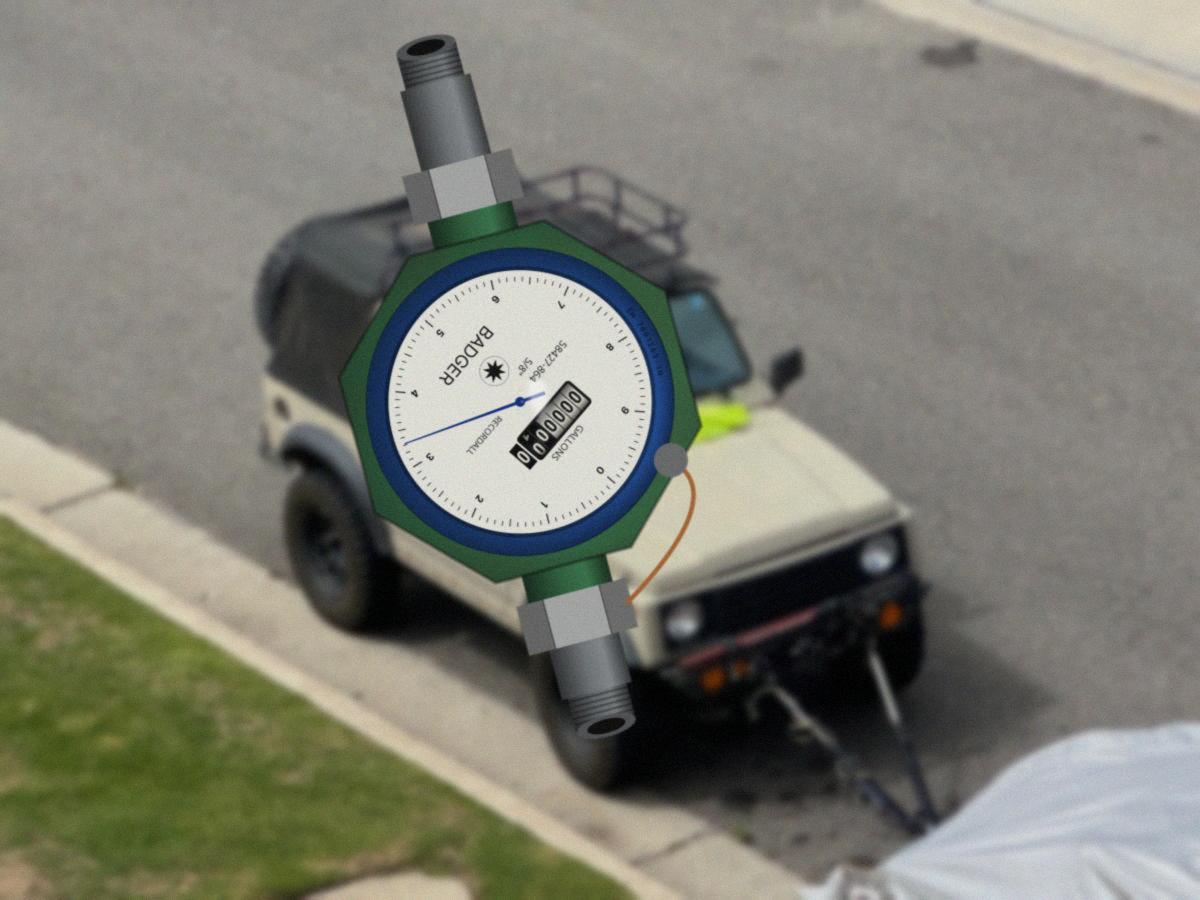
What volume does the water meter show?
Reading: 3.3 gal
